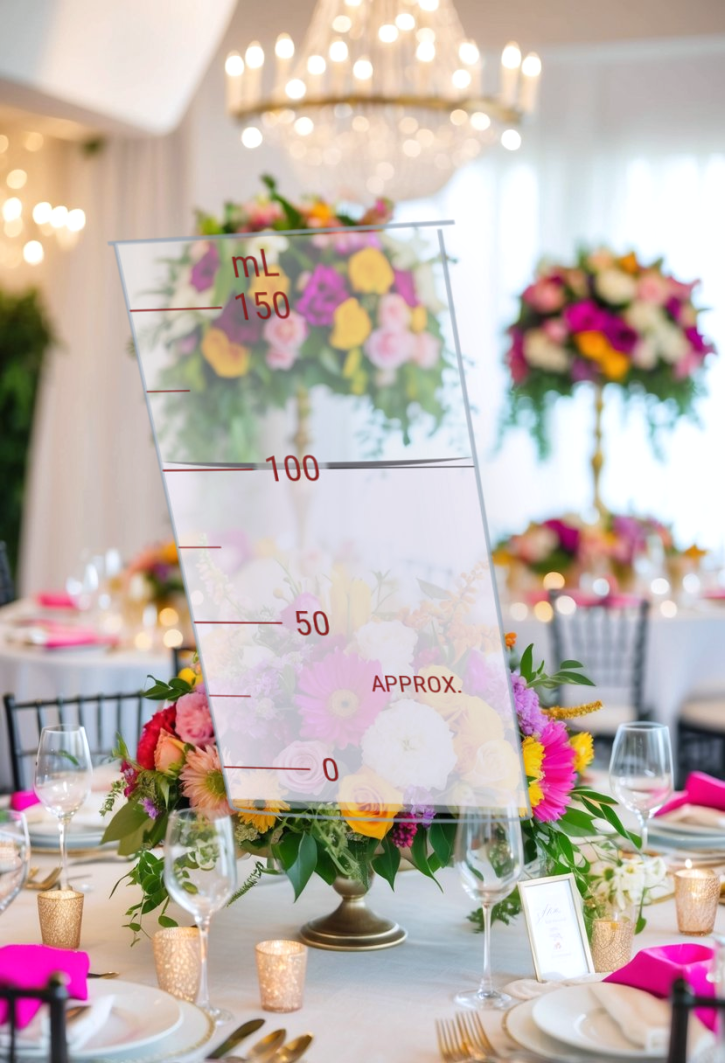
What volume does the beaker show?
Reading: 100 mL
